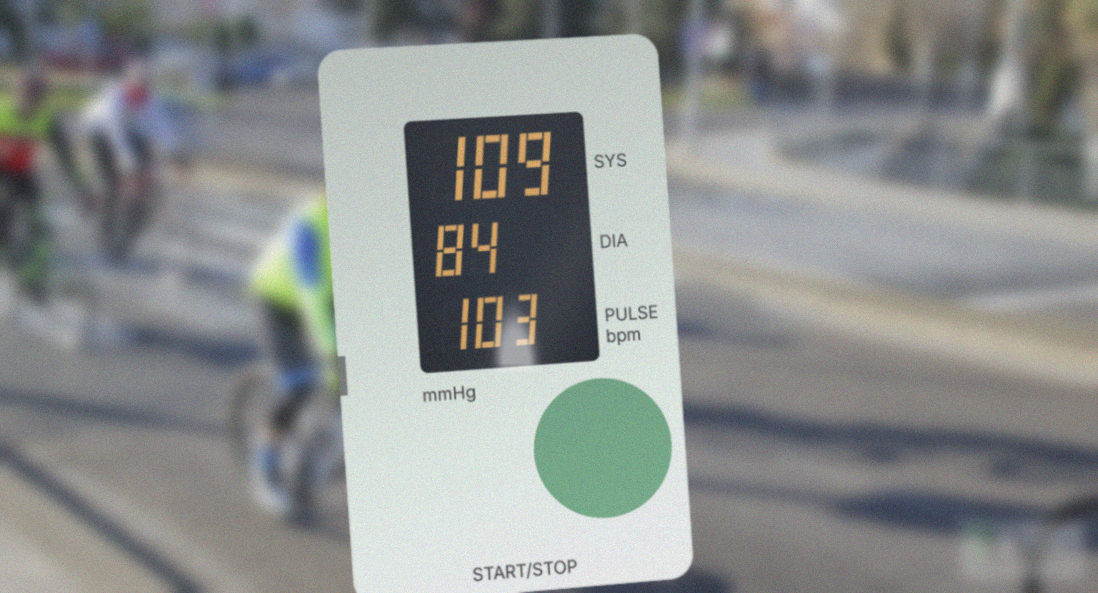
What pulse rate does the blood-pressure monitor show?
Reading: 103 bpm
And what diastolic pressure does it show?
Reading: 84 mmHg
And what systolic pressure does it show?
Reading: 109 mmHg
